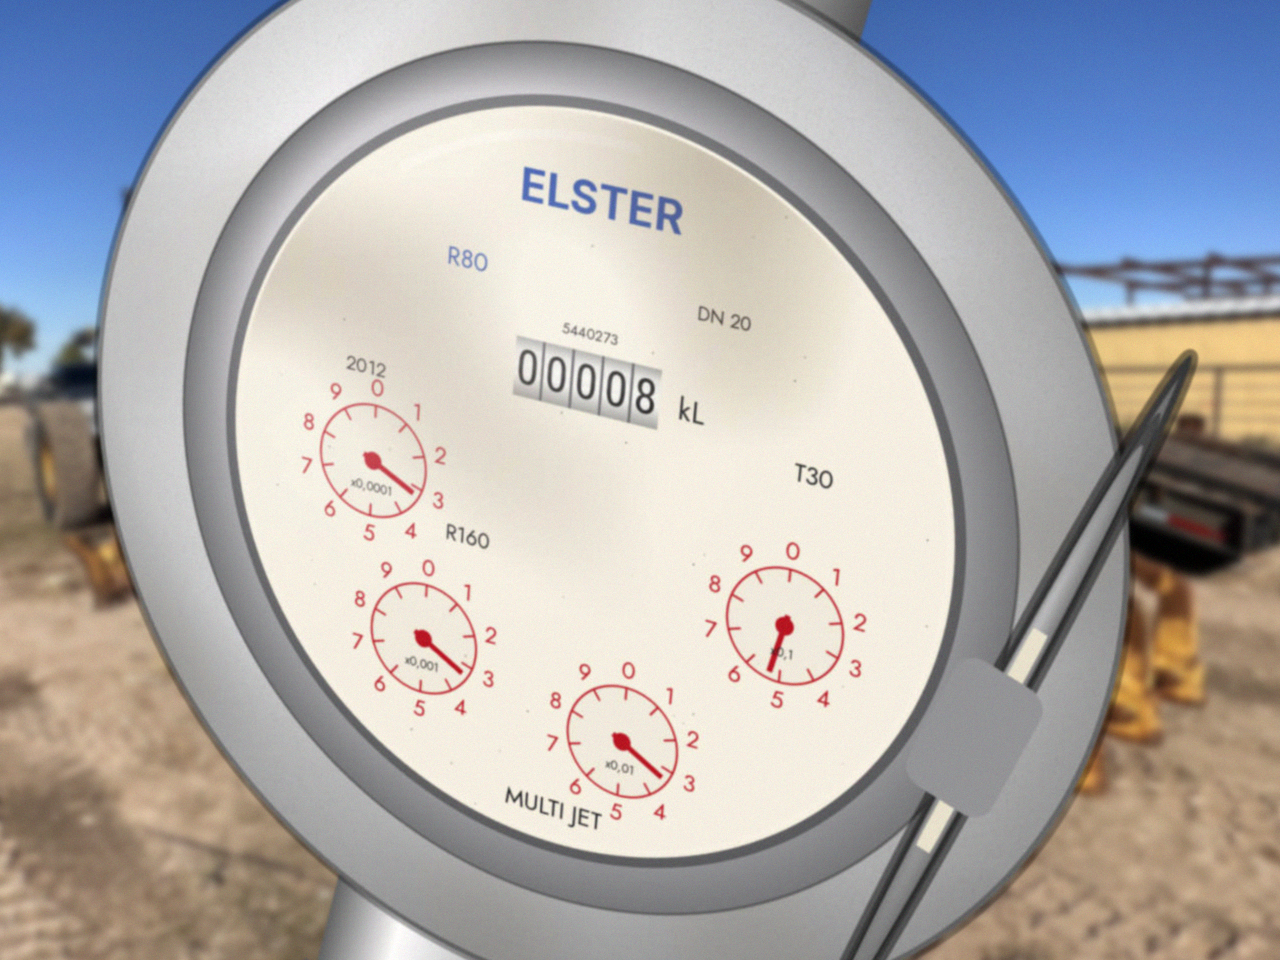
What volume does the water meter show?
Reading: 8.5333 kL
